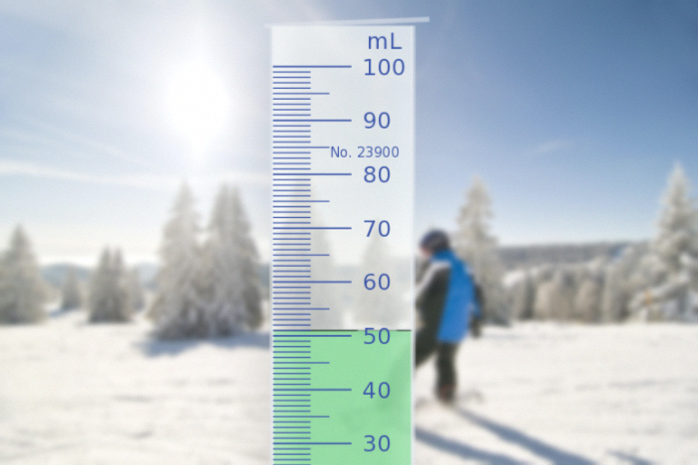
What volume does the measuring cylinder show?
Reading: 51 mL
